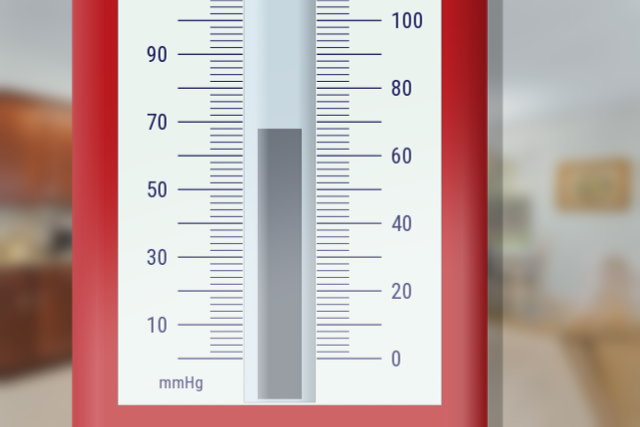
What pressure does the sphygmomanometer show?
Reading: 68 mmHg
